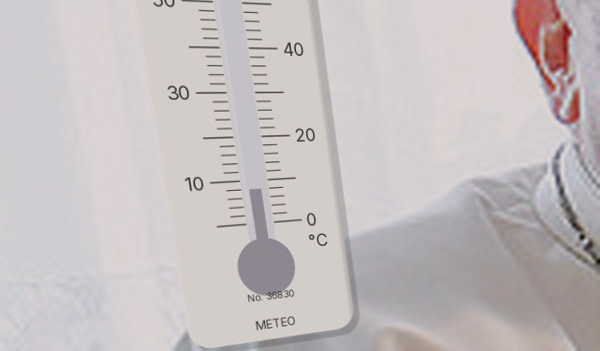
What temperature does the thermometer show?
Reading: 8 °C
